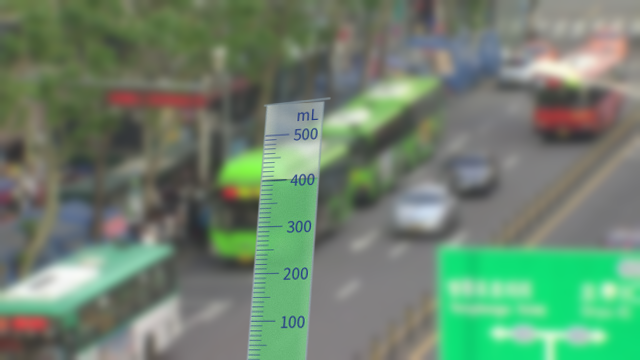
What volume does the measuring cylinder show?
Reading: 400 mL
